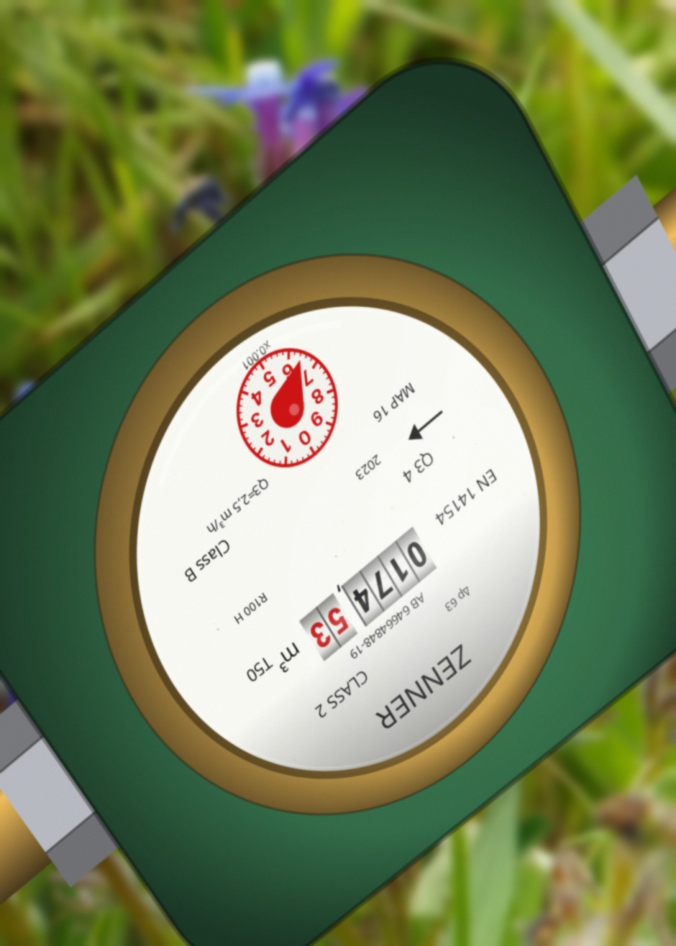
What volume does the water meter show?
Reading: 174.536 m³
